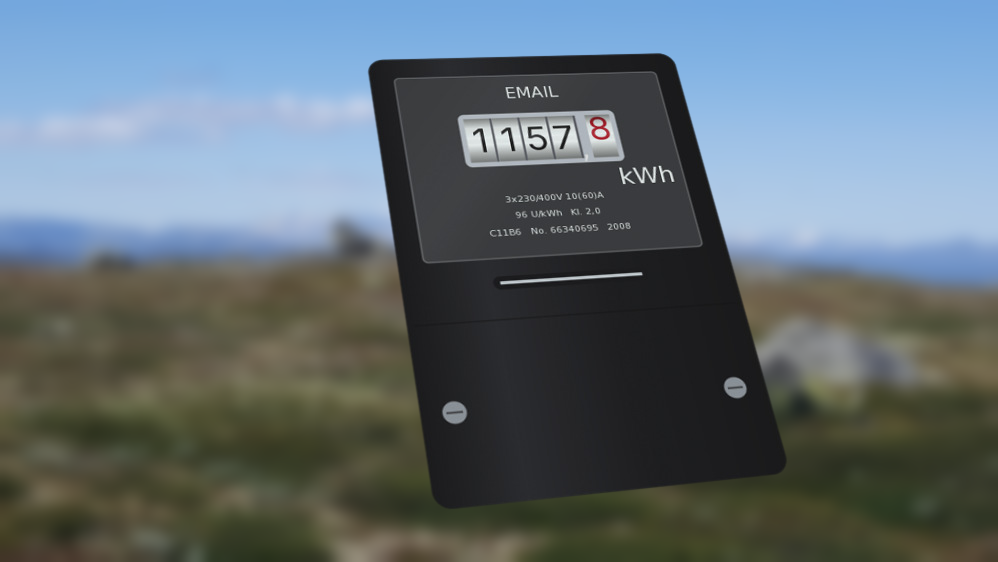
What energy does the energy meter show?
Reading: 1157.8 kWh
